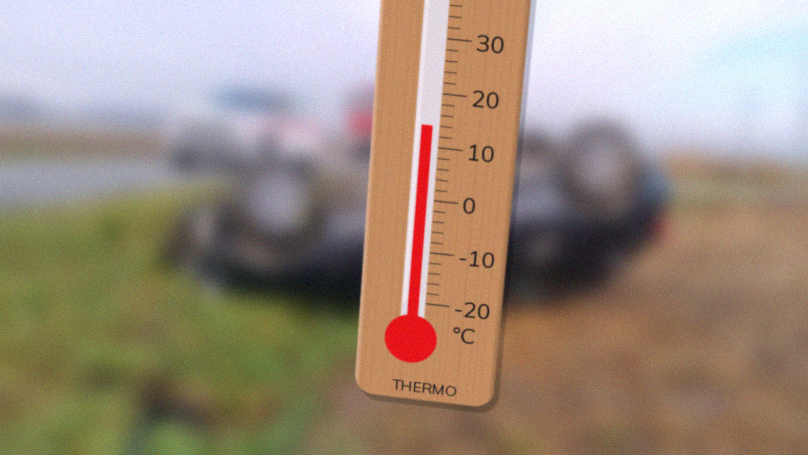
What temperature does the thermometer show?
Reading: 14 °C
